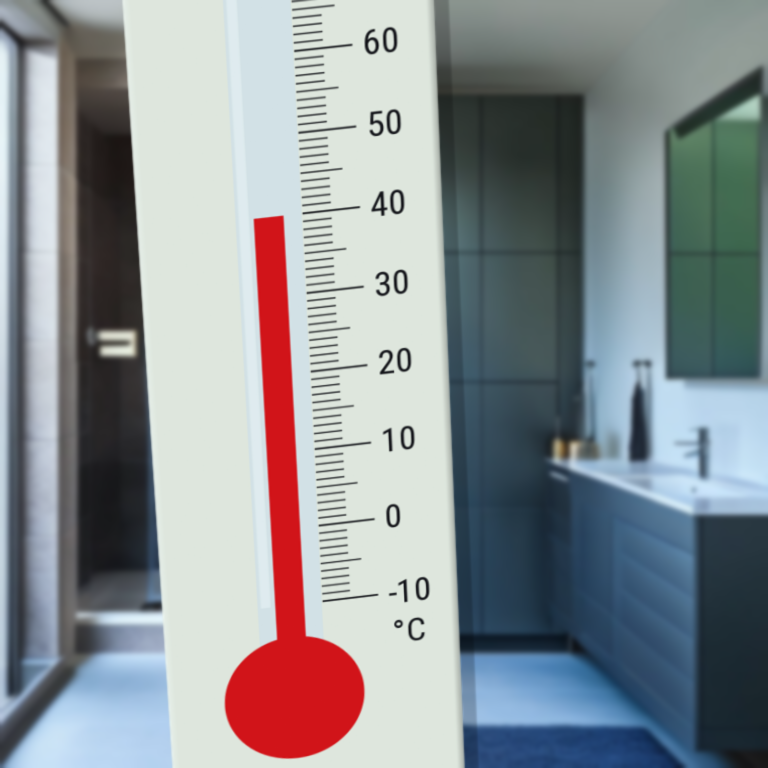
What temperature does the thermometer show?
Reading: 40 °C
